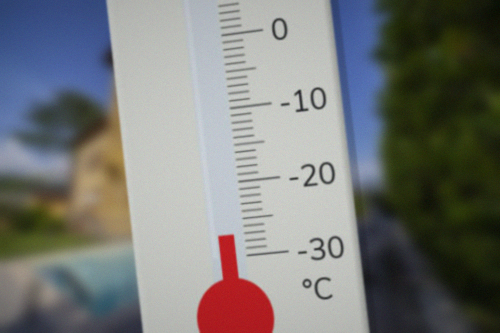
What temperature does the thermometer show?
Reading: -27 °C
